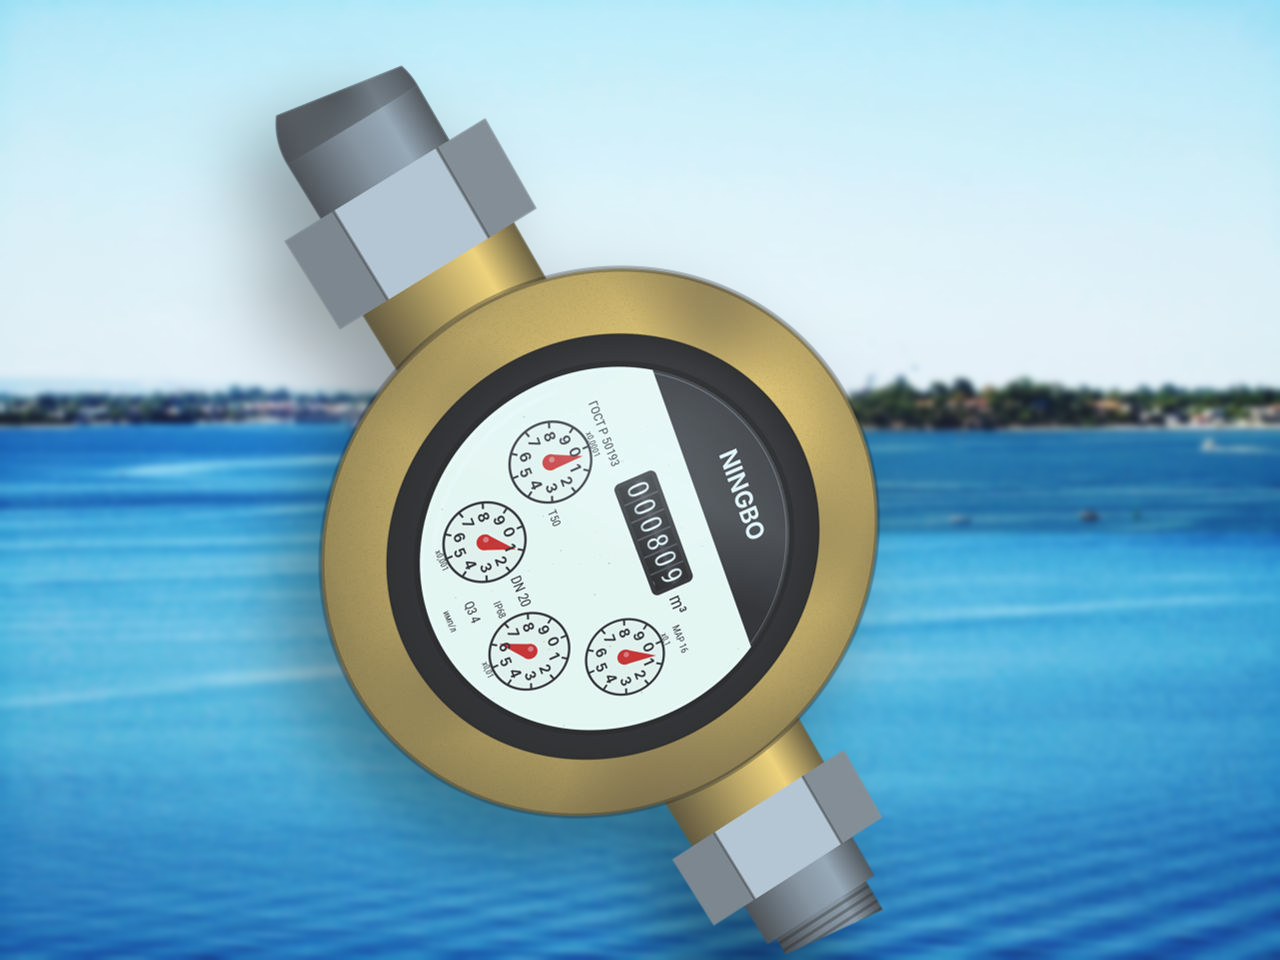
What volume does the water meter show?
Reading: 809.0610 m³
